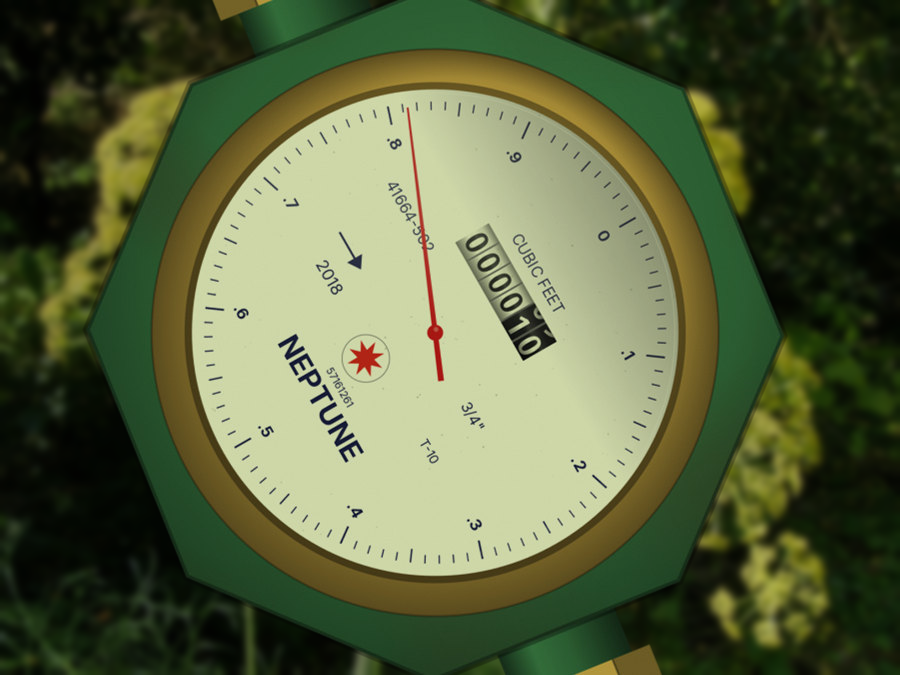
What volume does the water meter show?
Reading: 9.81 ft³
